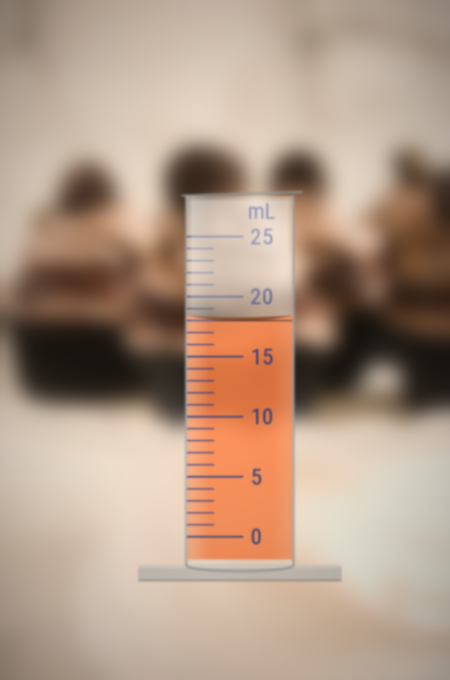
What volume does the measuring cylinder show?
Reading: 18 mL
